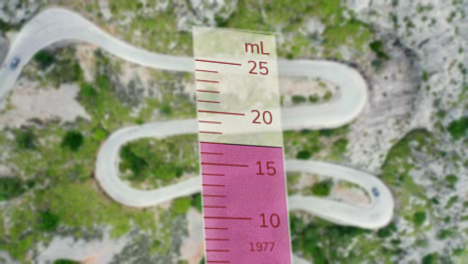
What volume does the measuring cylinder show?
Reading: 17 mL
